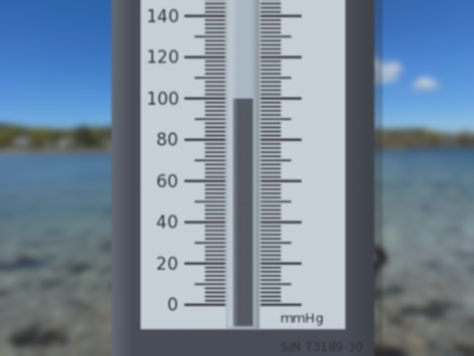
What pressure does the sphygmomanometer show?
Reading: 100 mmHg
